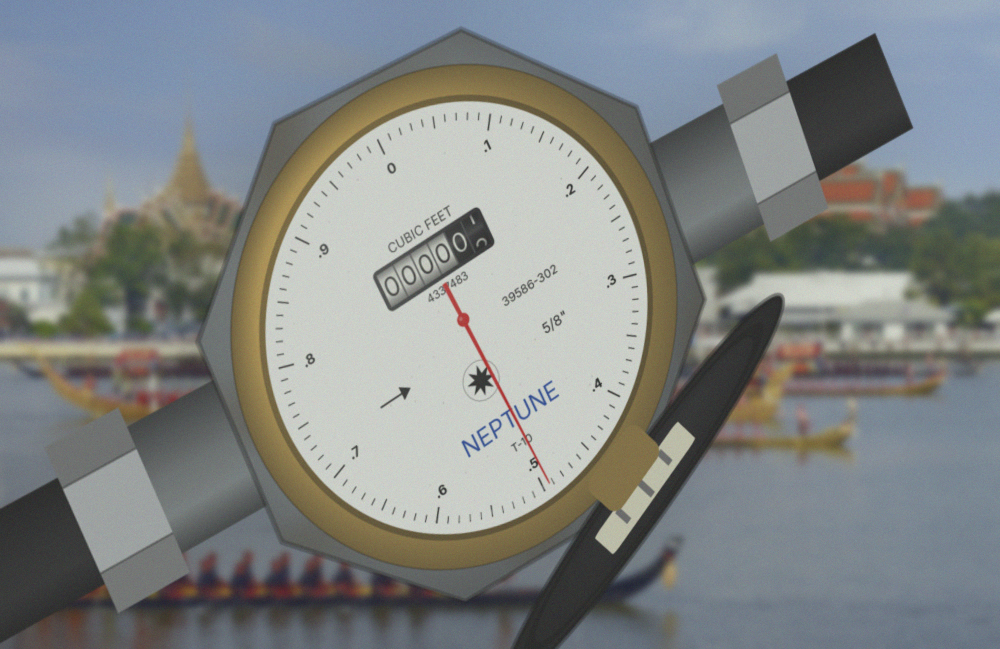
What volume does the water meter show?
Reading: 1.49 ft³
